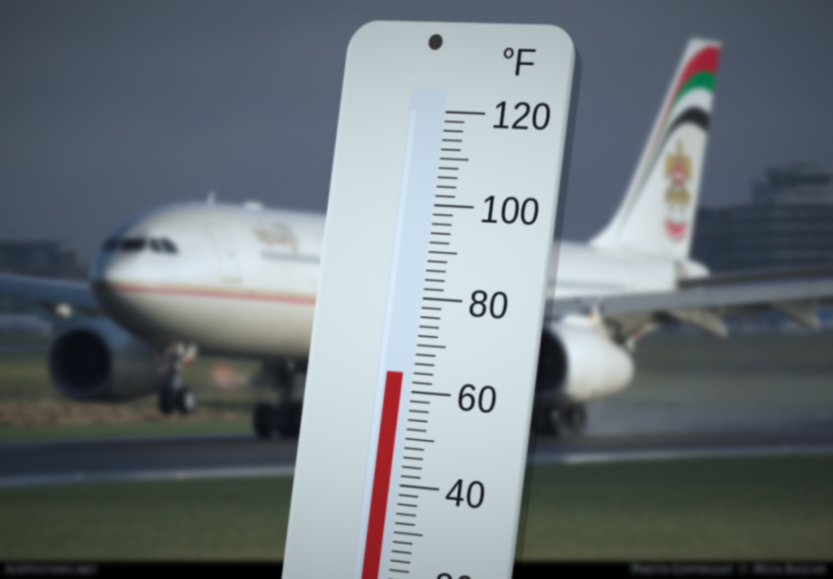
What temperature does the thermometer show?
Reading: 64 °F
